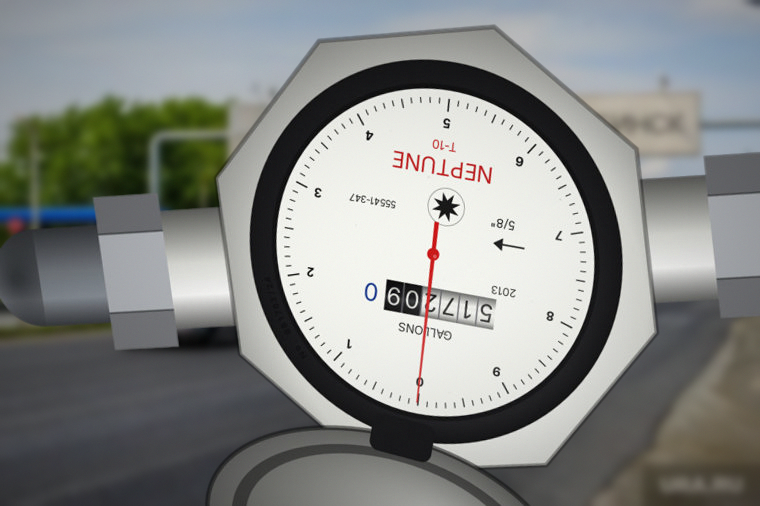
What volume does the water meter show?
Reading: 5172090.0 gal
